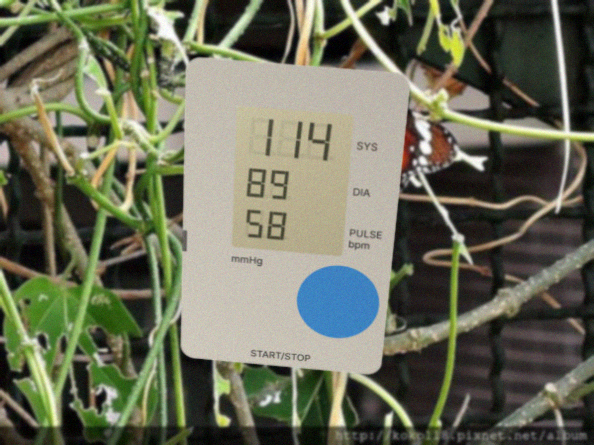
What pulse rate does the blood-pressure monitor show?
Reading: 58 bpm
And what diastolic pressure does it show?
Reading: 89 mmHg
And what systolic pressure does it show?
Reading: 114 mmHg
